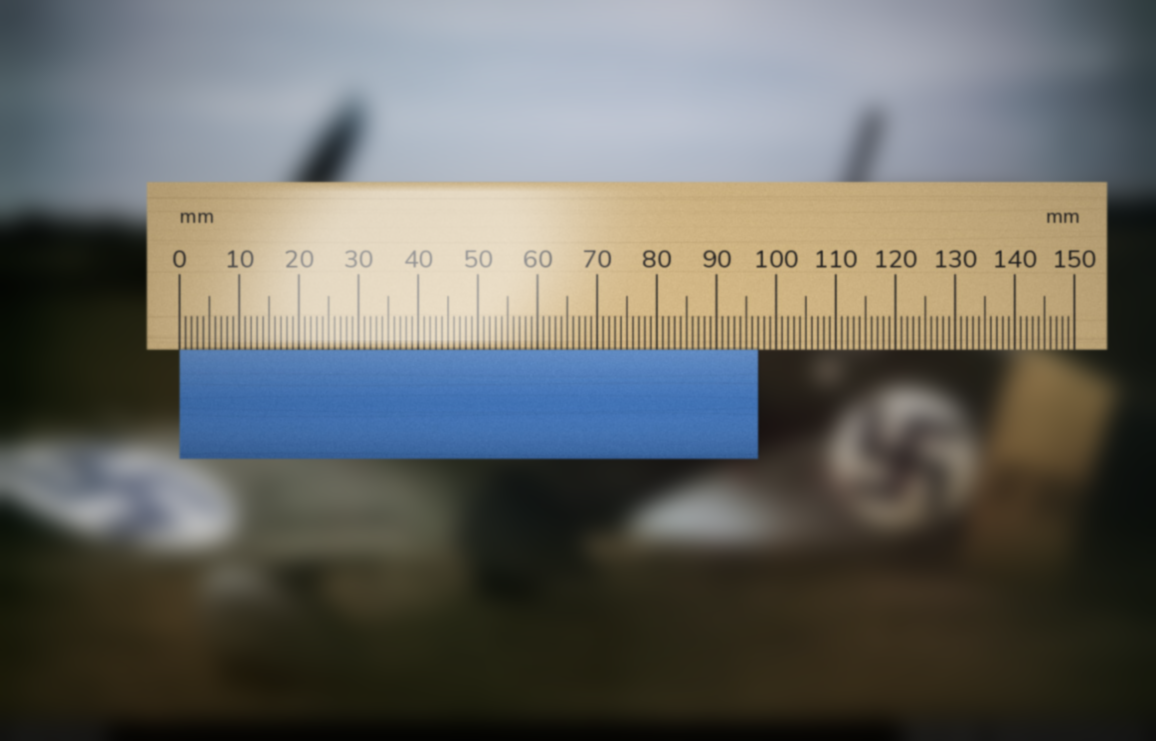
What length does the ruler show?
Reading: 97 mm
